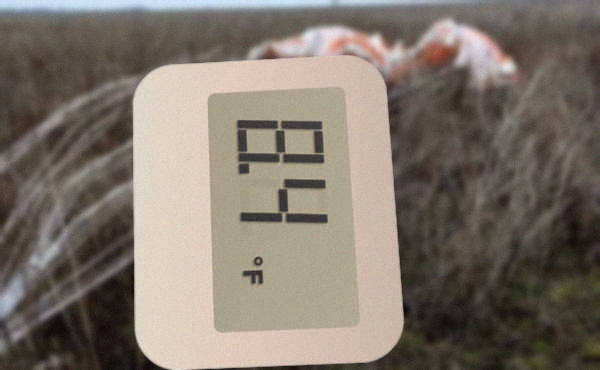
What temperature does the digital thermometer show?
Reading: 8.4 °F
